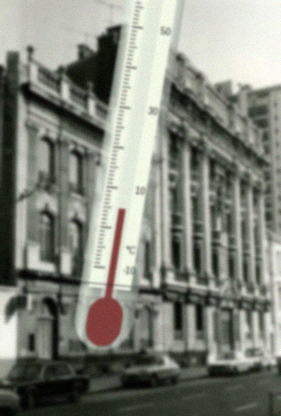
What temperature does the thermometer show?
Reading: 5 °C
